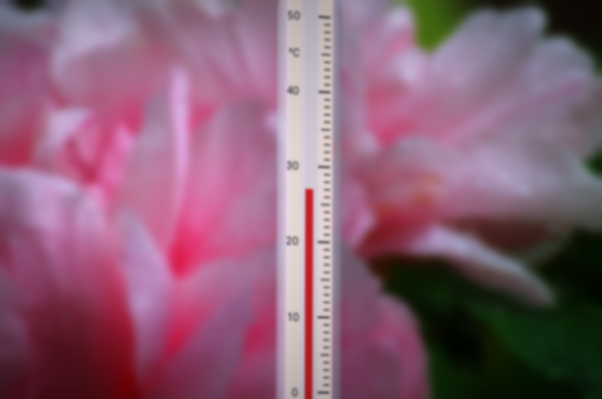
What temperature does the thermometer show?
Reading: 27 °C
